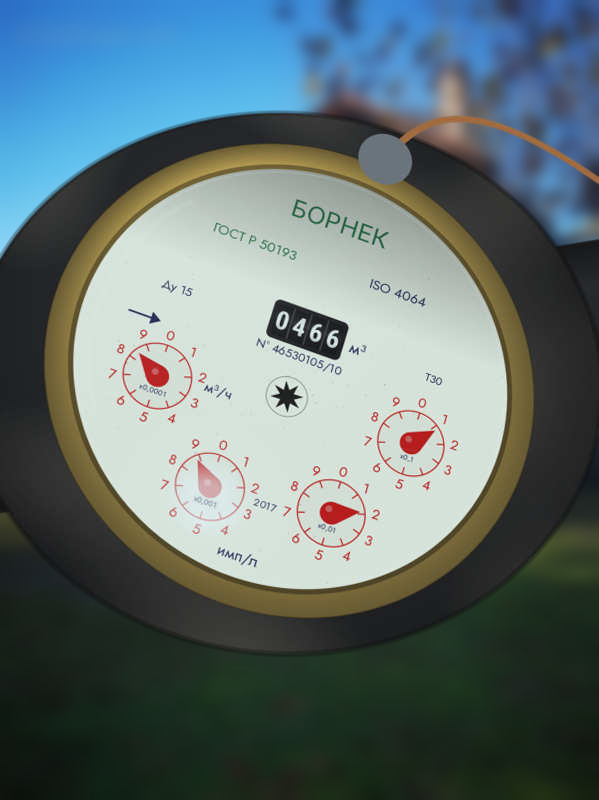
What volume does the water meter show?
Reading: 466.1188 m³
